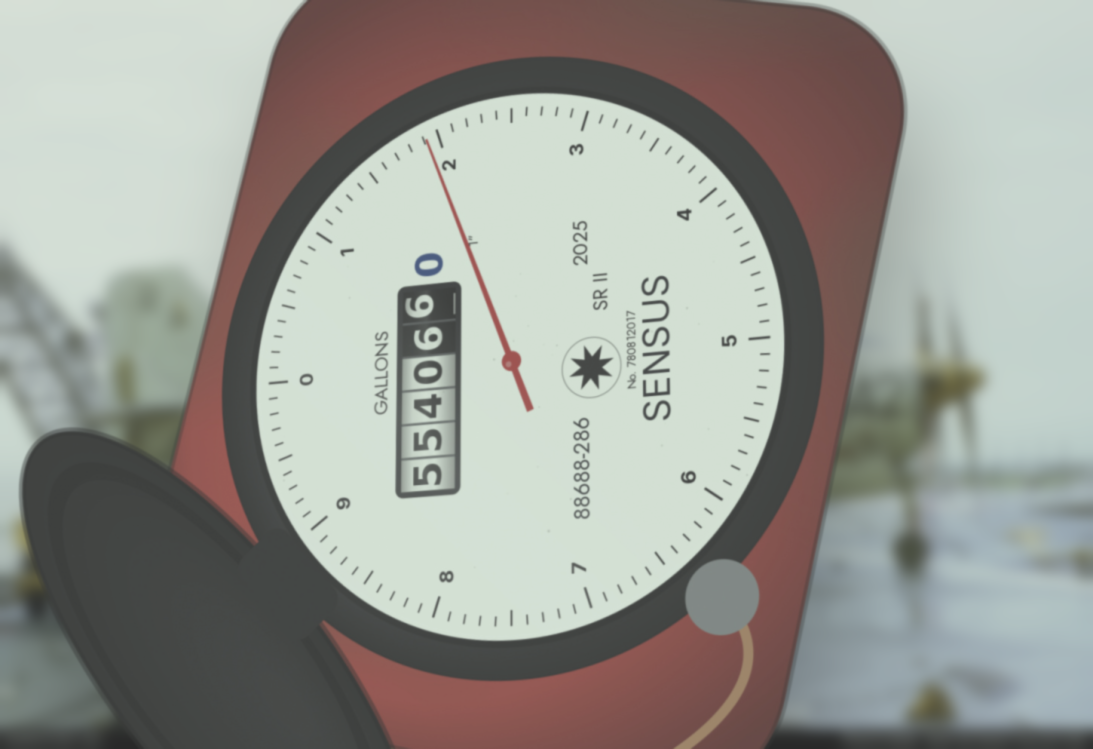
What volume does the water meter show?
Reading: 5540661.9 gal
